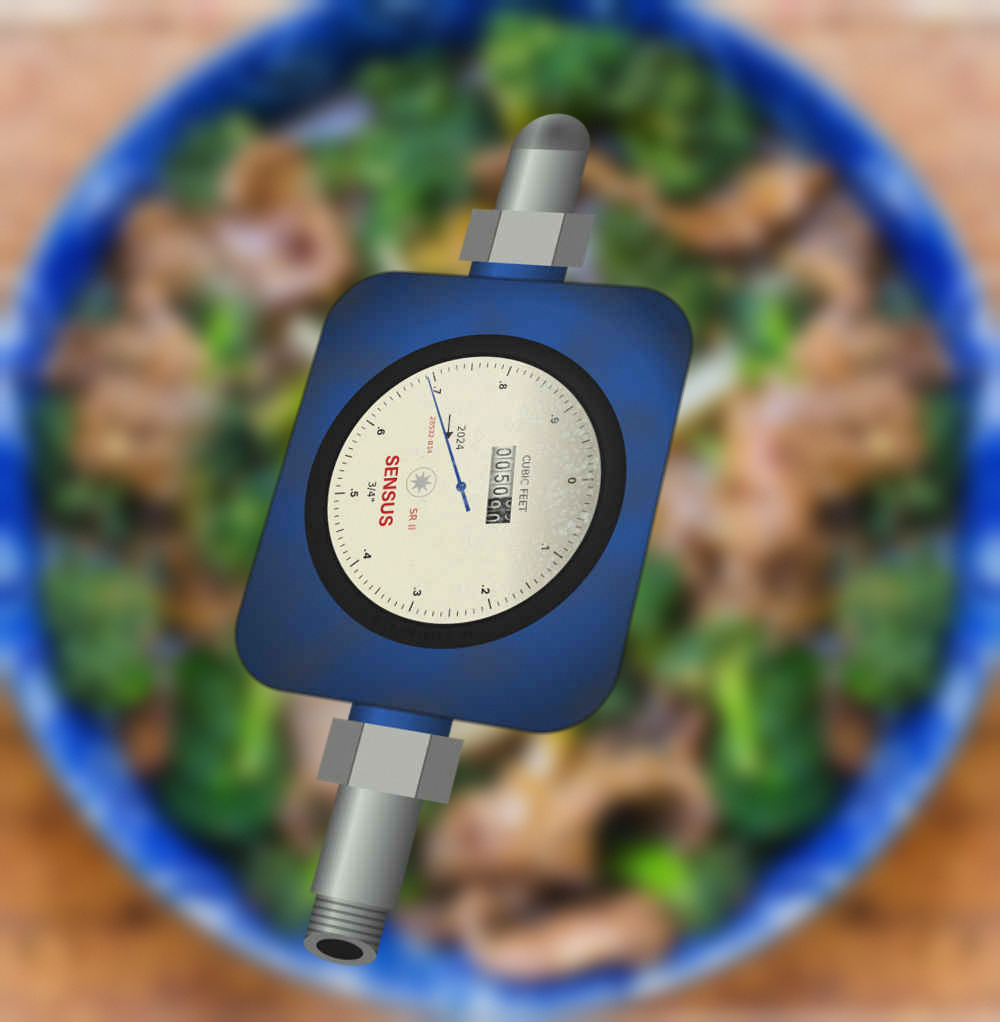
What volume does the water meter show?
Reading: 5089.69 ft³
